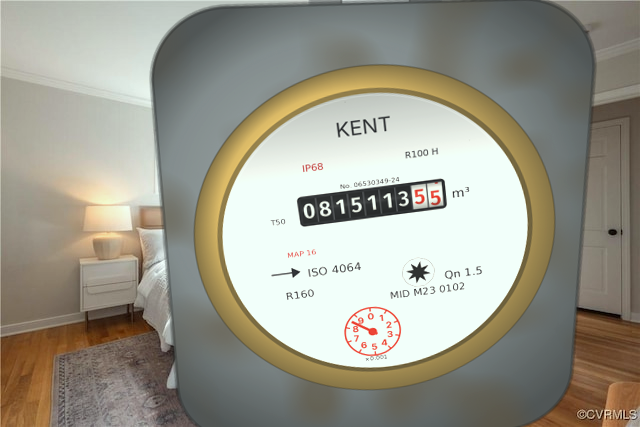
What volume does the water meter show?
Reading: 815113.548 m³
